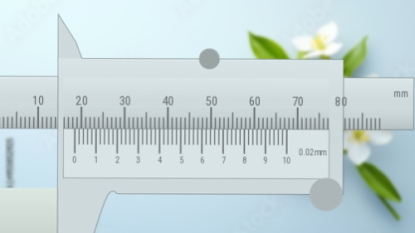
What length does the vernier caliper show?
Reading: 18.5 mm
